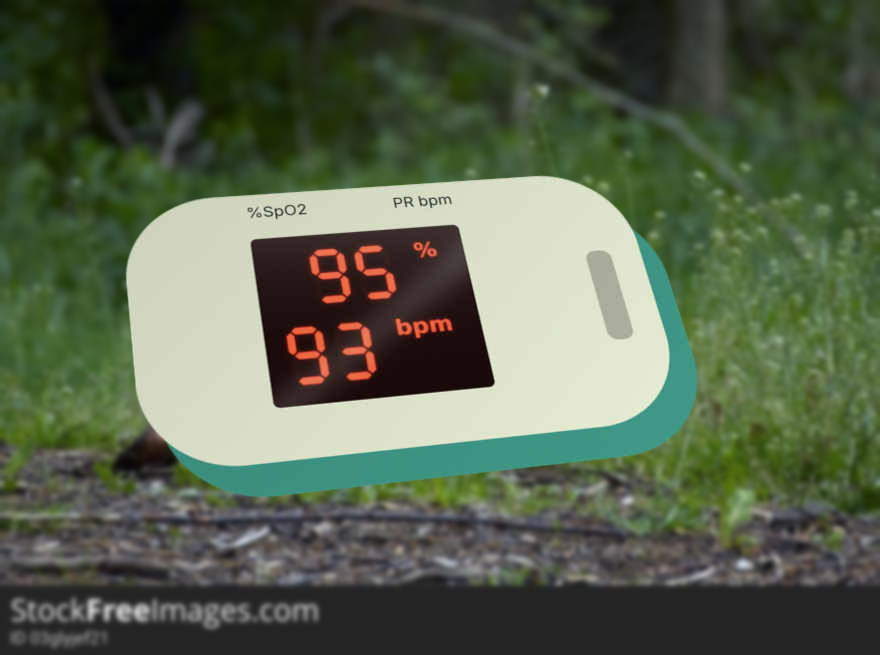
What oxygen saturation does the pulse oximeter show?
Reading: 95 %
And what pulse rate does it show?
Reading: 93 bpm
